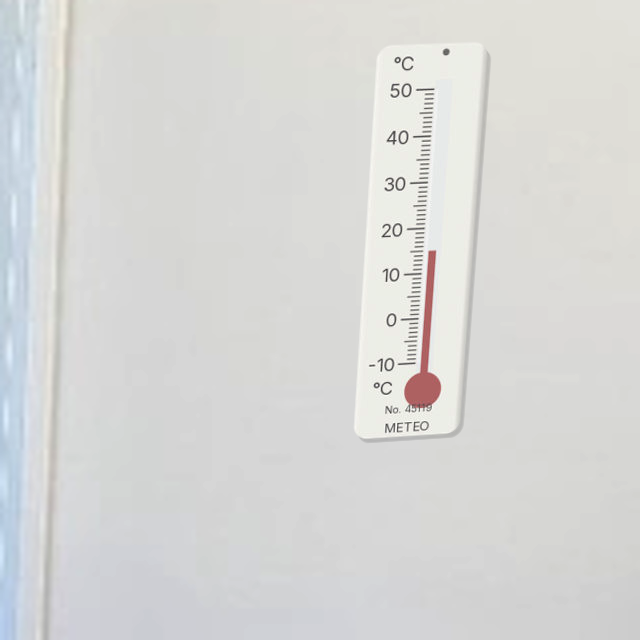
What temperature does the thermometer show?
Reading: 15 °C
